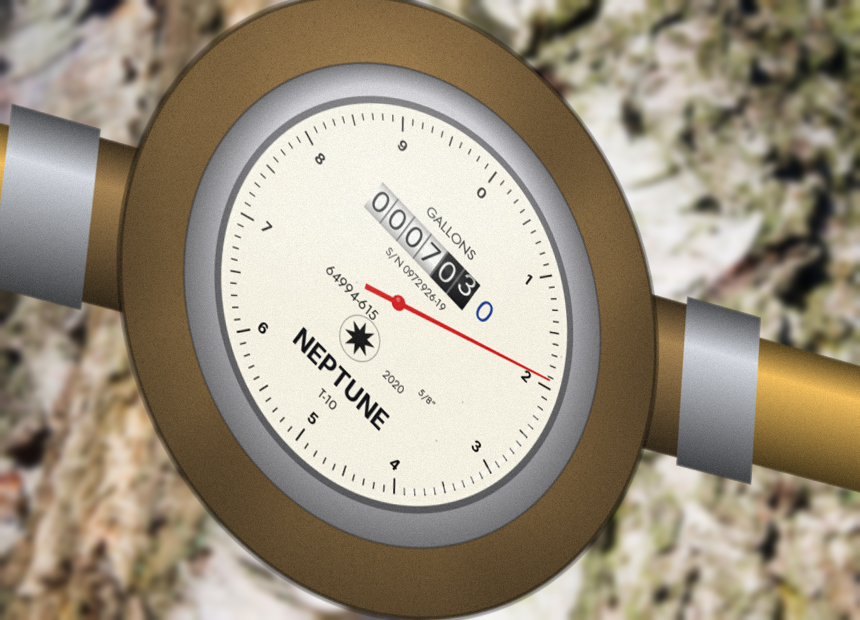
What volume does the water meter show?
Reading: 7031.9 gal
